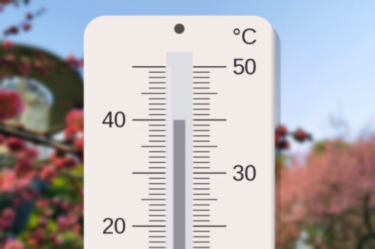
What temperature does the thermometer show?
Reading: 40 °C
